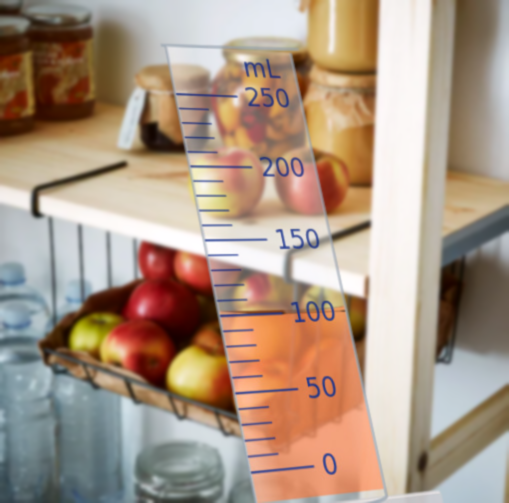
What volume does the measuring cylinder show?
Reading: 100 mL
